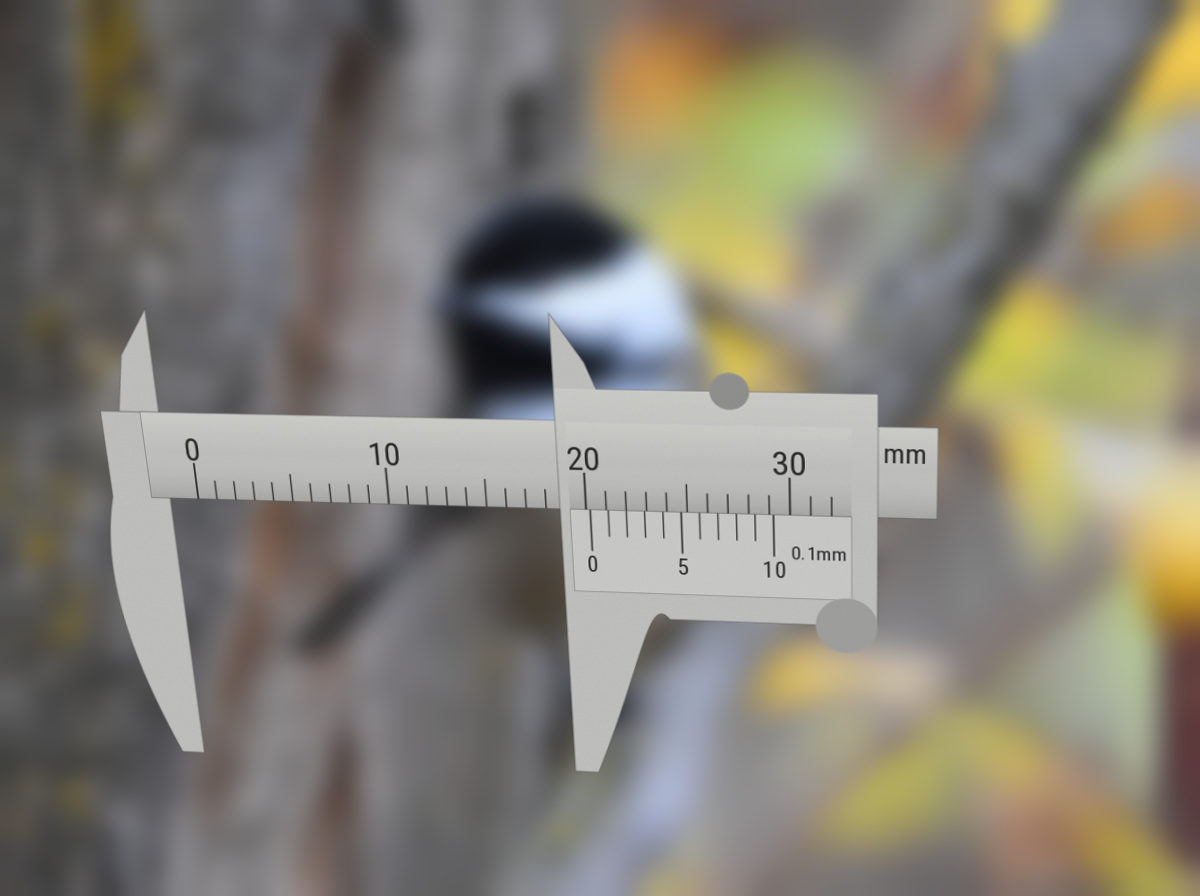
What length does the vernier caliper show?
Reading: 20.2 mm
